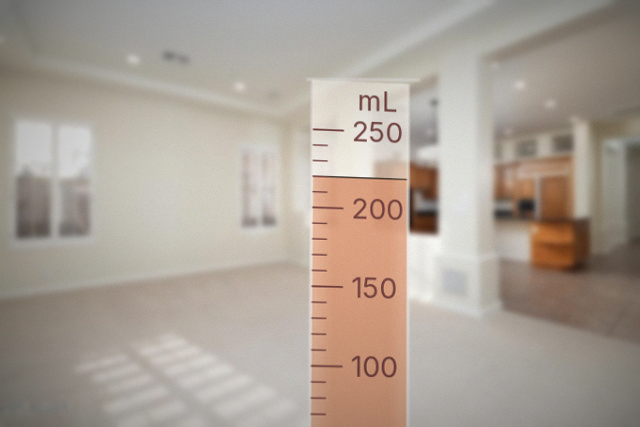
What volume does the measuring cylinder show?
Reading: 220 mL
